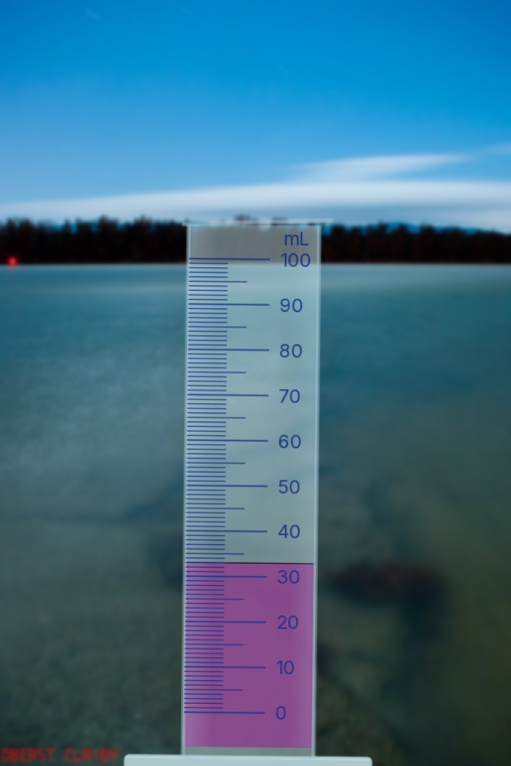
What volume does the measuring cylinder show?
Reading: 33 mL
